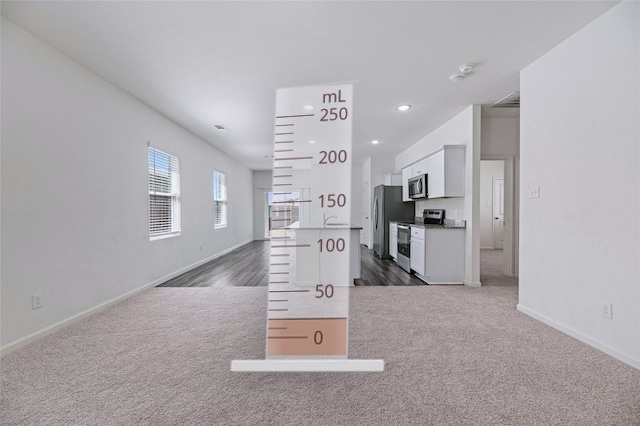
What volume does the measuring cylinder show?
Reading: 20 mL
